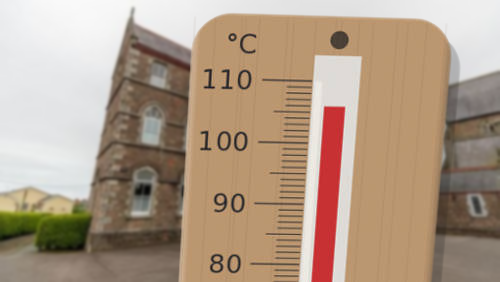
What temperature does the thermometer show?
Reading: 106 °C
